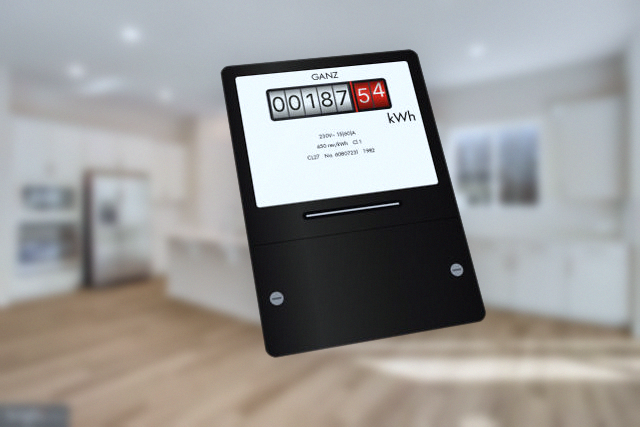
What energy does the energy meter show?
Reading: 187.54 kWh
